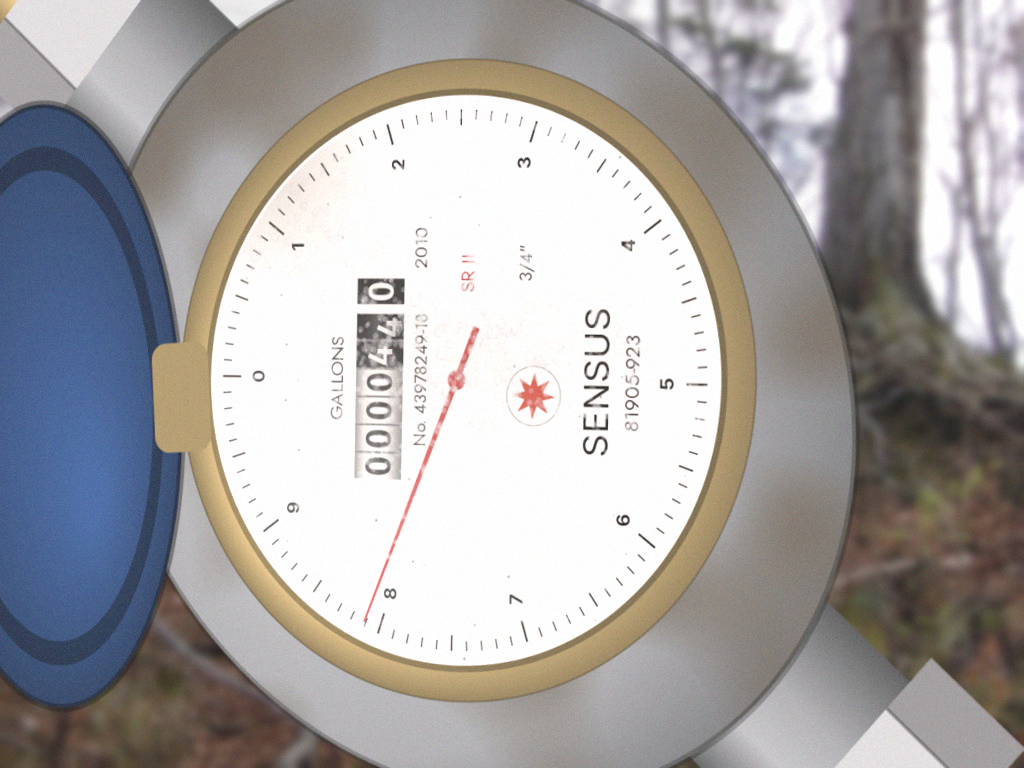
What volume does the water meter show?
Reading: 438.1 gal
